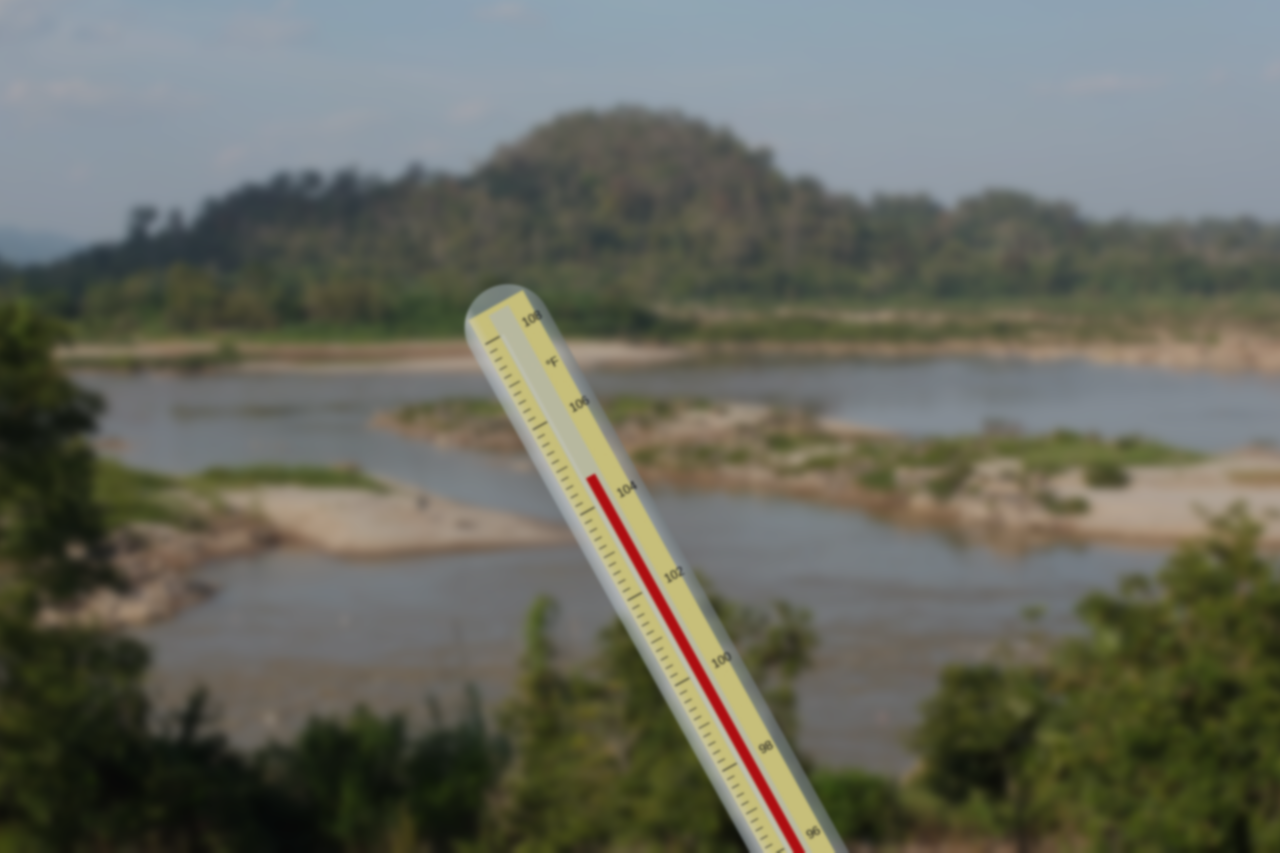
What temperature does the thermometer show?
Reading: 104.6 °F
